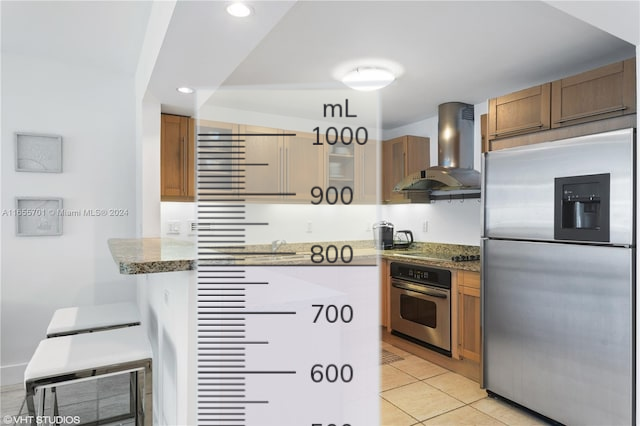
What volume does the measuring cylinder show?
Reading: 780 mL
